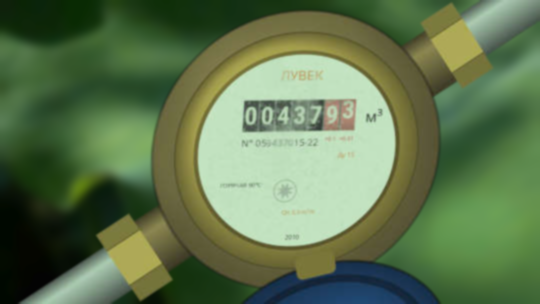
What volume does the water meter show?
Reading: 437.93 m³
